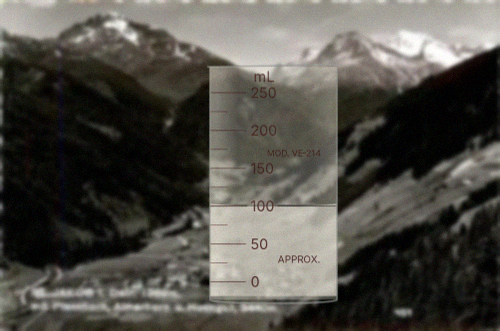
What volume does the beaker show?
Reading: 100 mL
